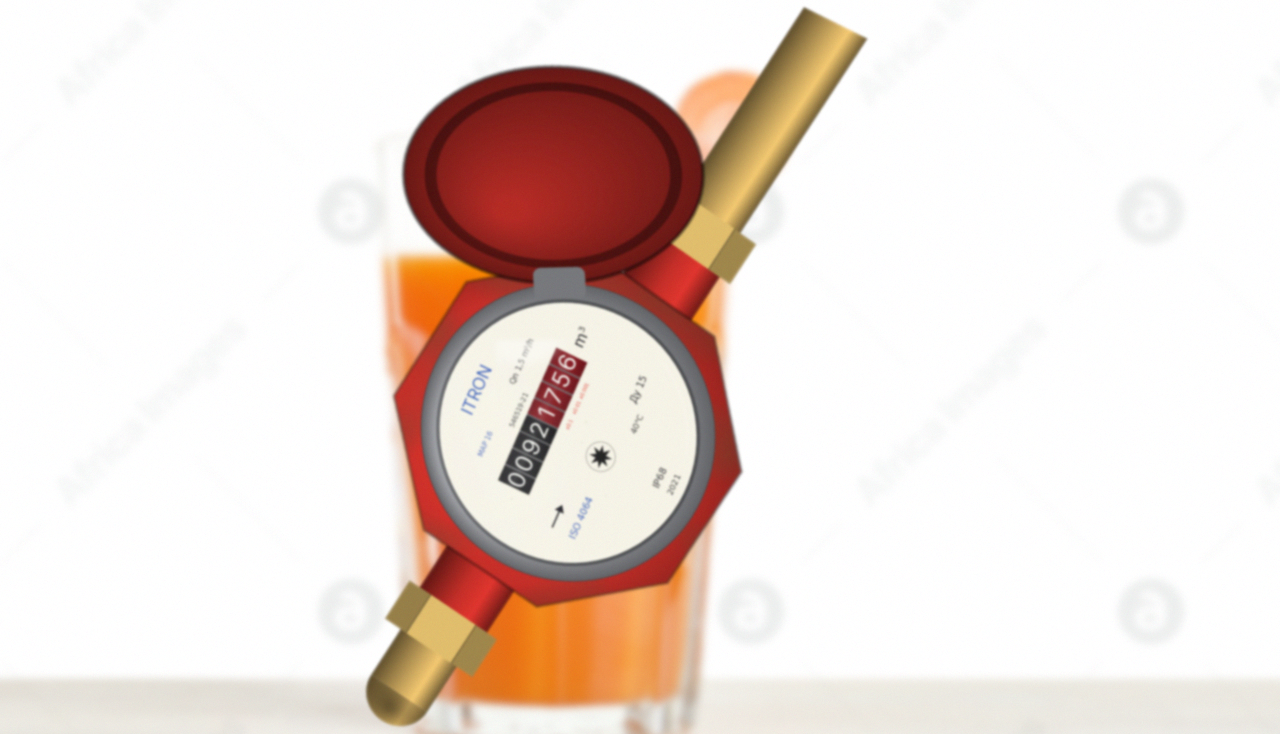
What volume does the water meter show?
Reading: 92.1756 m³
